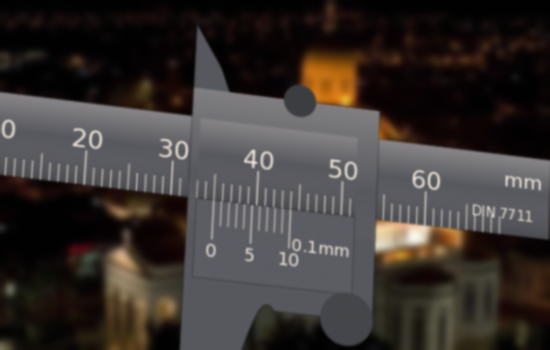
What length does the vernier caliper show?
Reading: 35.0 mm
